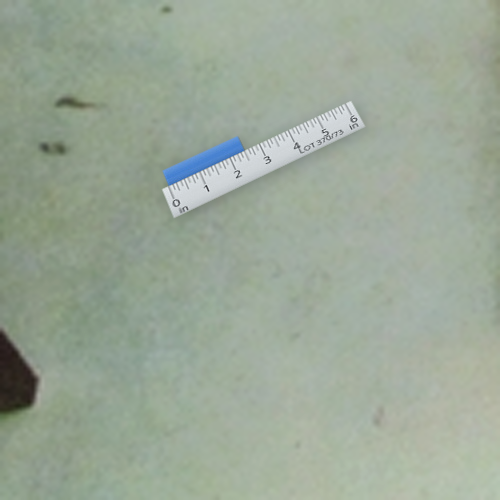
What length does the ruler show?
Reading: 2.5 in
